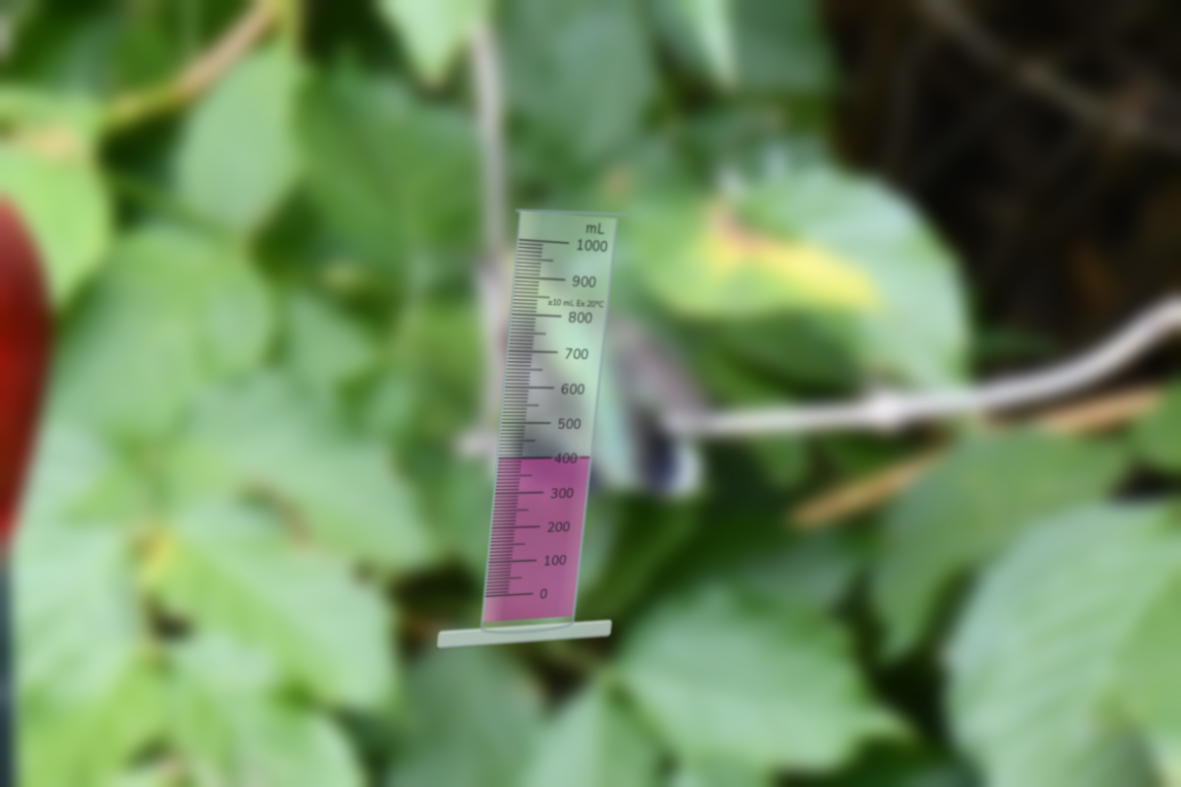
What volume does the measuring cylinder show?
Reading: 400 mL
